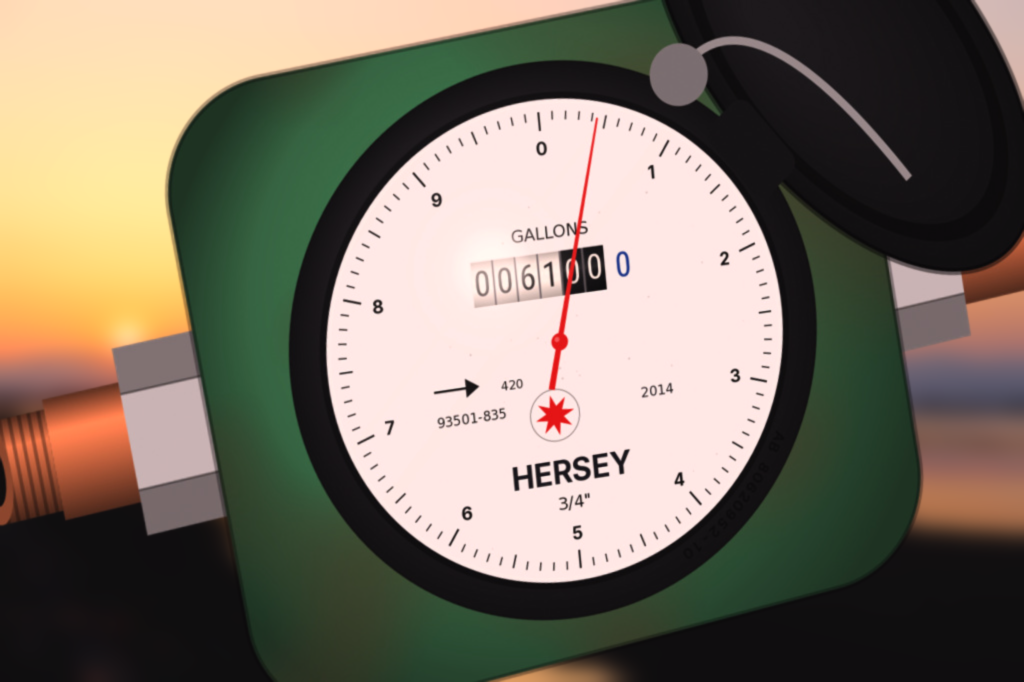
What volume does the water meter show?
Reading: 61000.4 gal
